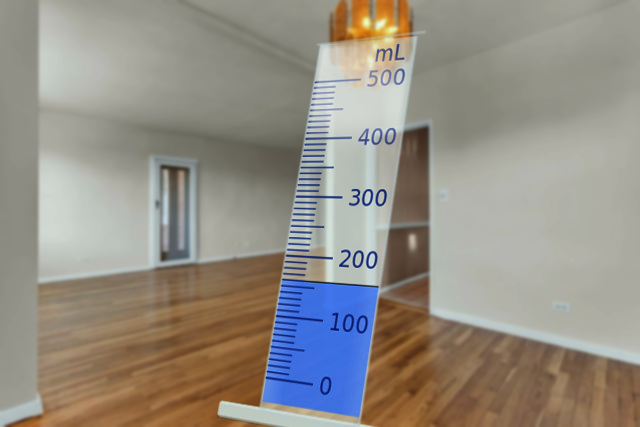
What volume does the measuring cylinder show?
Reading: 160 mL
